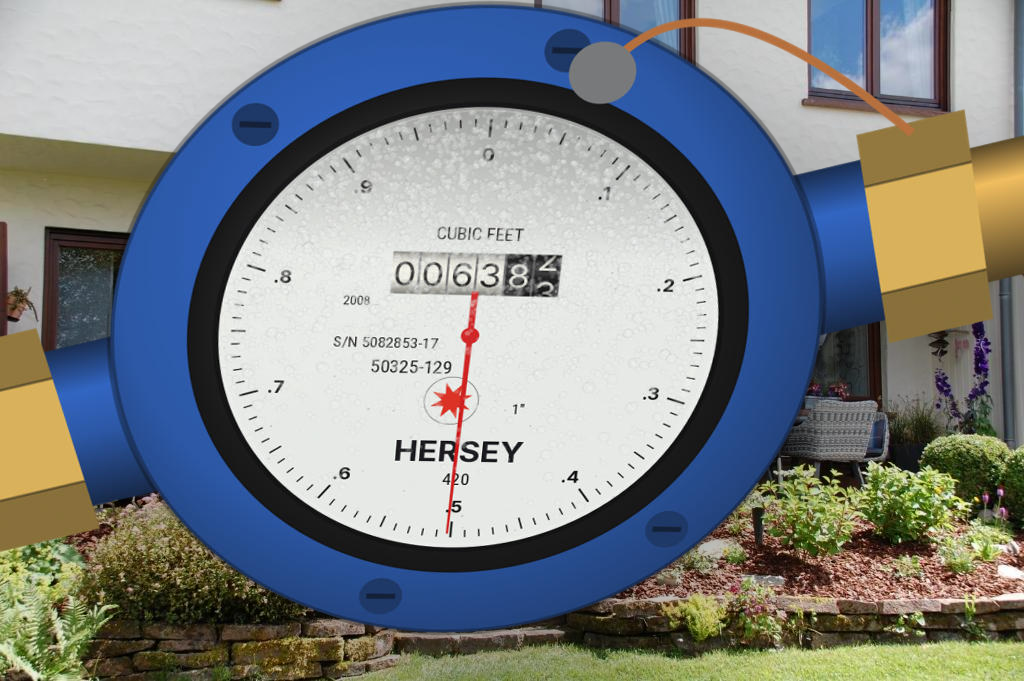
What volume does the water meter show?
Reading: 6382.50 ft³
